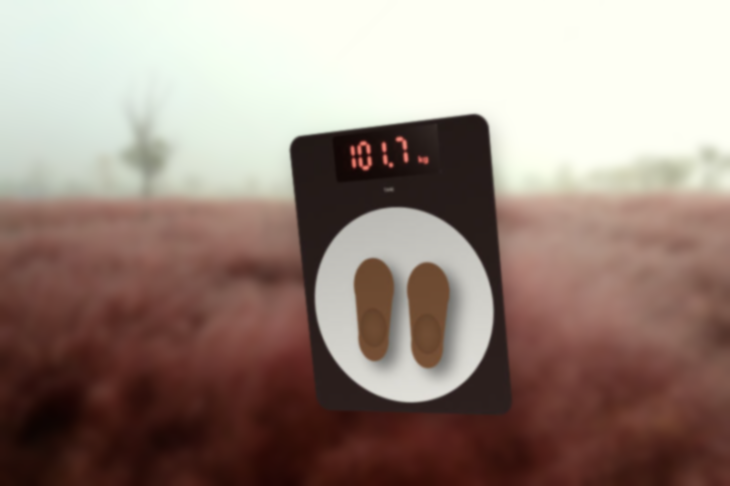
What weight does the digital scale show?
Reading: 101.7 kg
